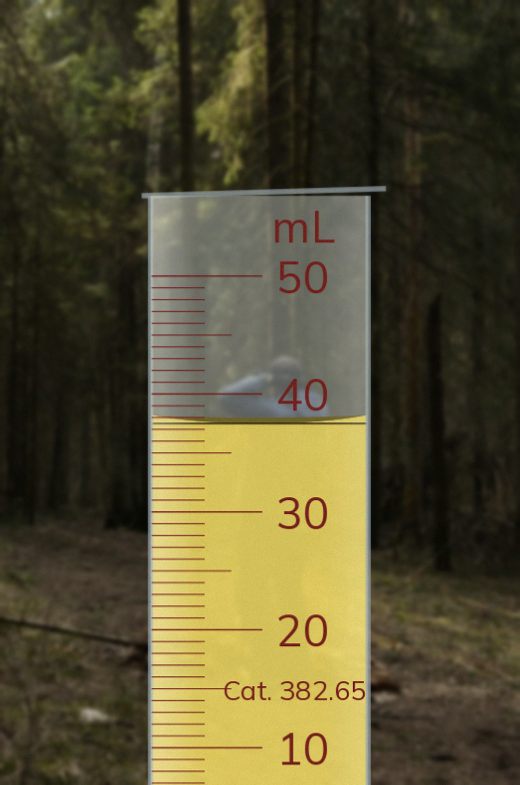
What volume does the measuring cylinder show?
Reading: 37.5 mL
